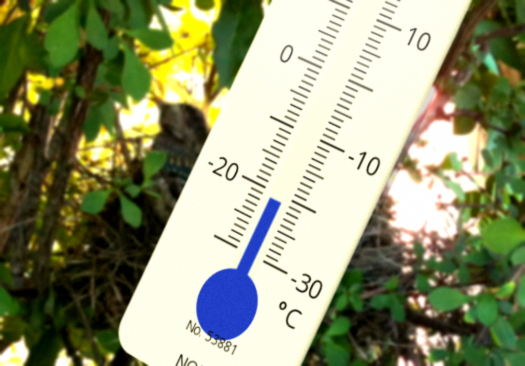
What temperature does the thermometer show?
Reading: -21 °C
